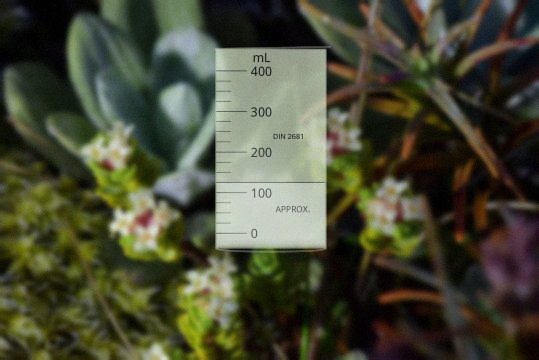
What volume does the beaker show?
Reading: 125 mL
